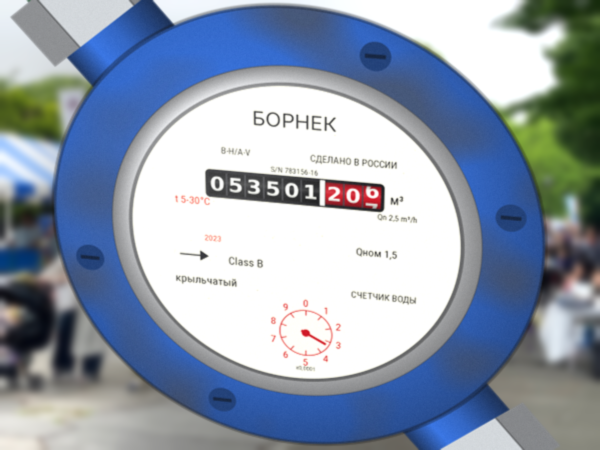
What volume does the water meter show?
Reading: 53501.2063 m³
